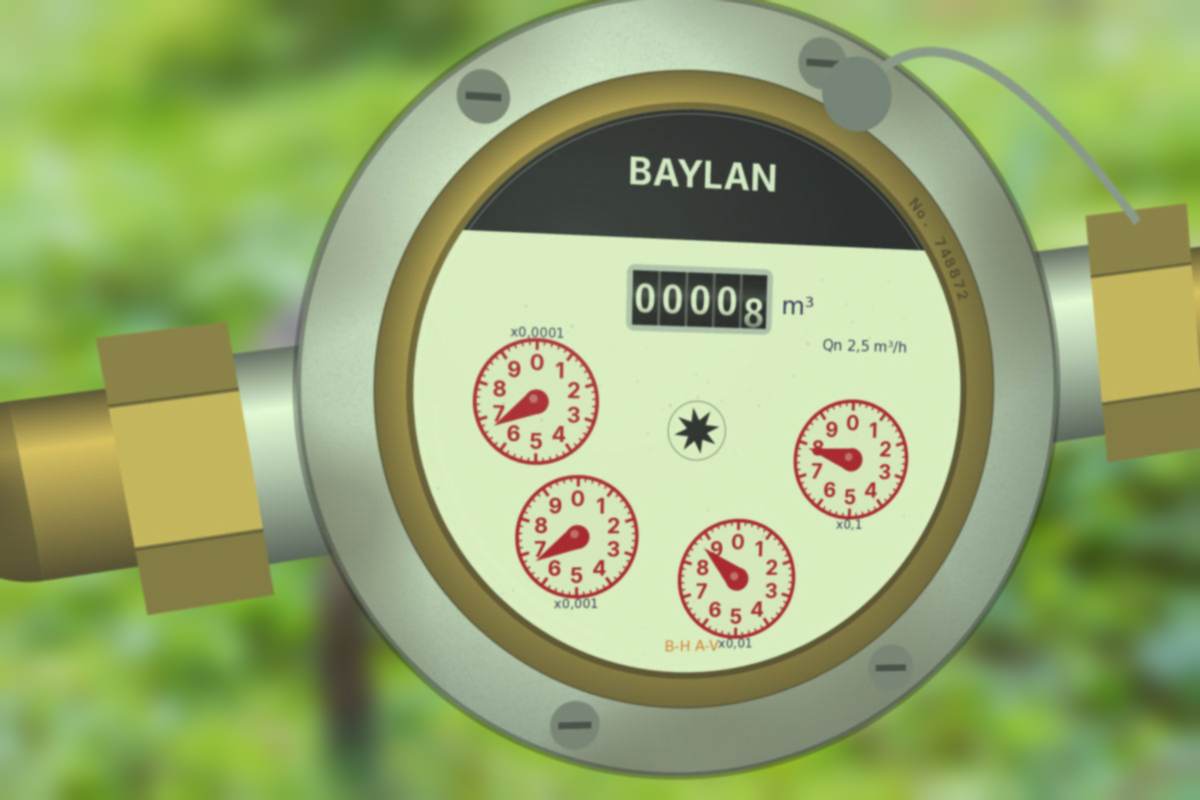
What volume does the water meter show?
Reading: 7.7866 m³
